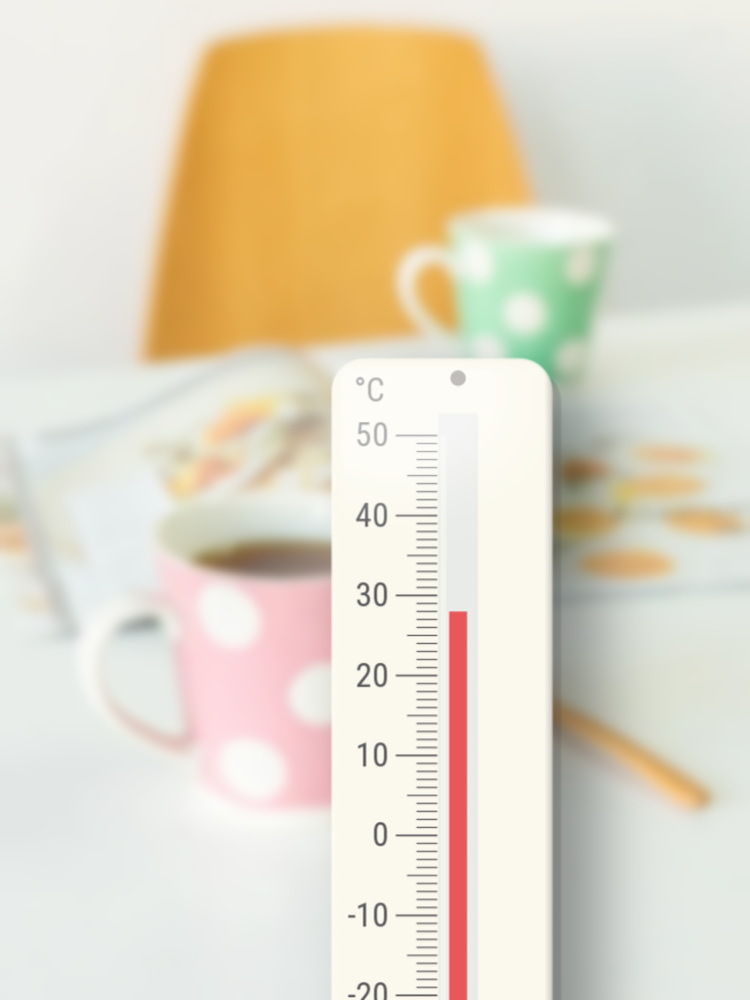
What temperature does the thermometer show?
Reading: 28 °C
